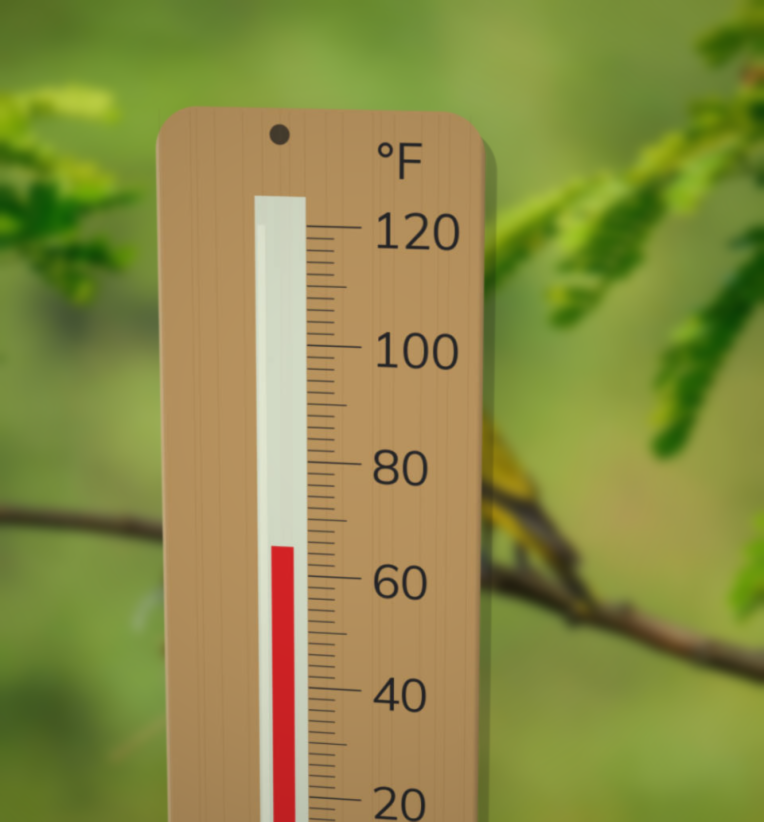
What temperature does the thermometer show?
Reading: 65 °F
